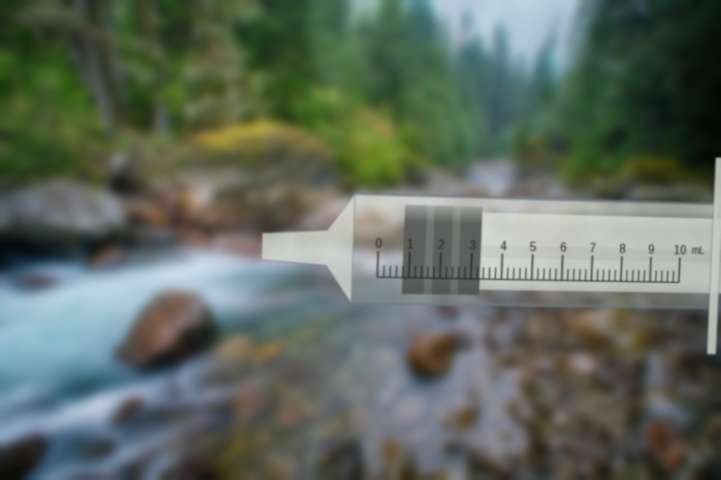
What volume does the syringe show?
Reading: 0.8 mL
